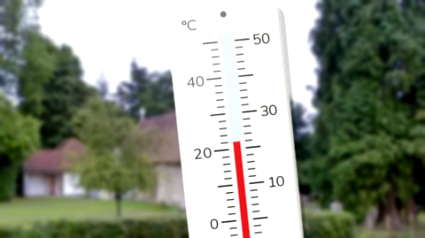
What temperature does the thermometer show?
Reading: 22 °C
